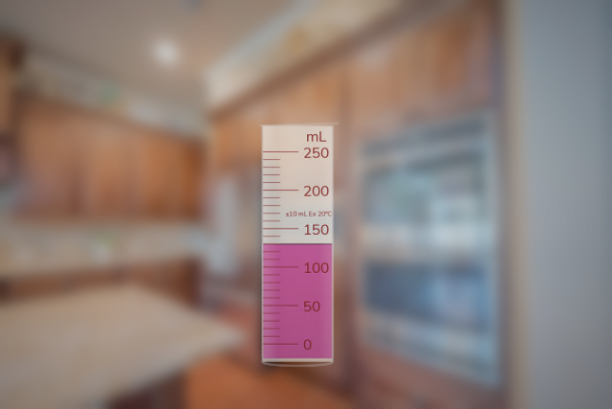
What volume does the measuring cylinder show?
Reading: 130 mL
